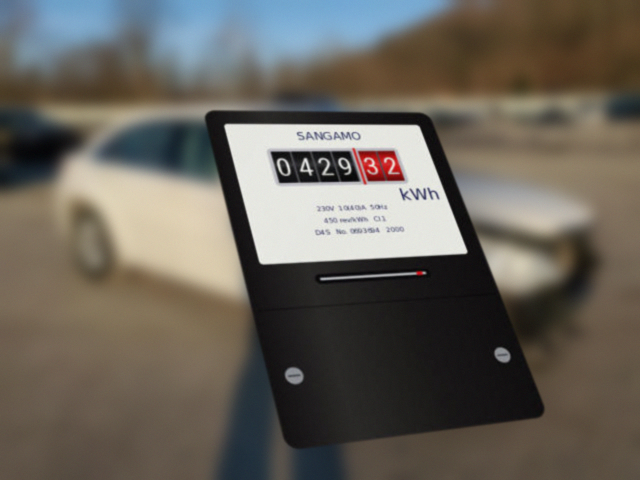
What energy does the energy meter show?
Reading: 429.32 kWh
